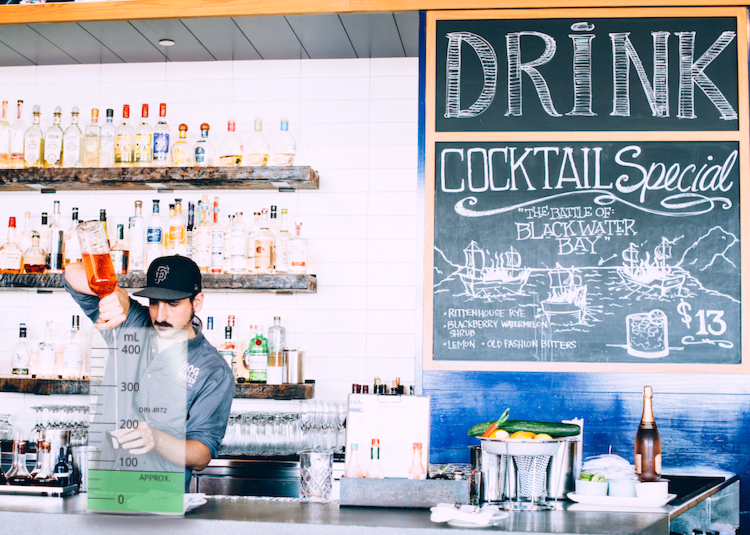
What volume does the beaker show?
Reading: 75 mL
